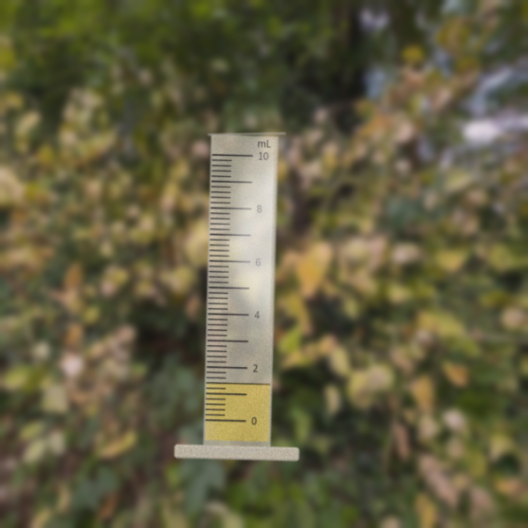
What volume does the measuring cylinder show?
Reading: 1.4 mL
